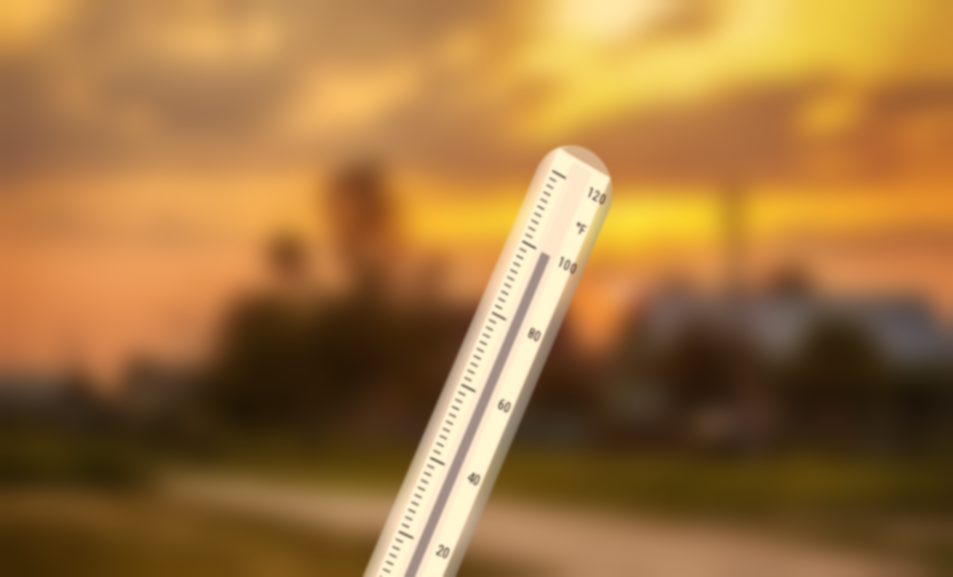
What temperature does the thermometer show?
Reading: 100 °F
